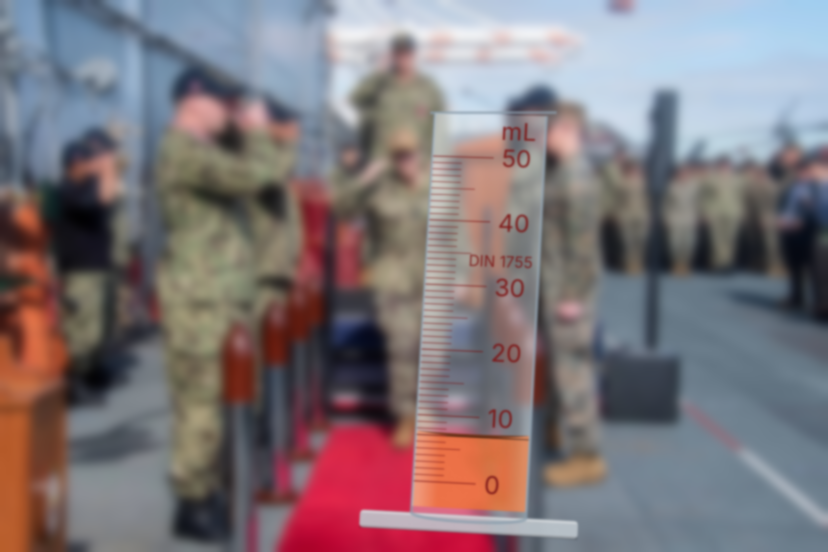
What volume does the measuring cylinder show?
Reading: 7 mL
